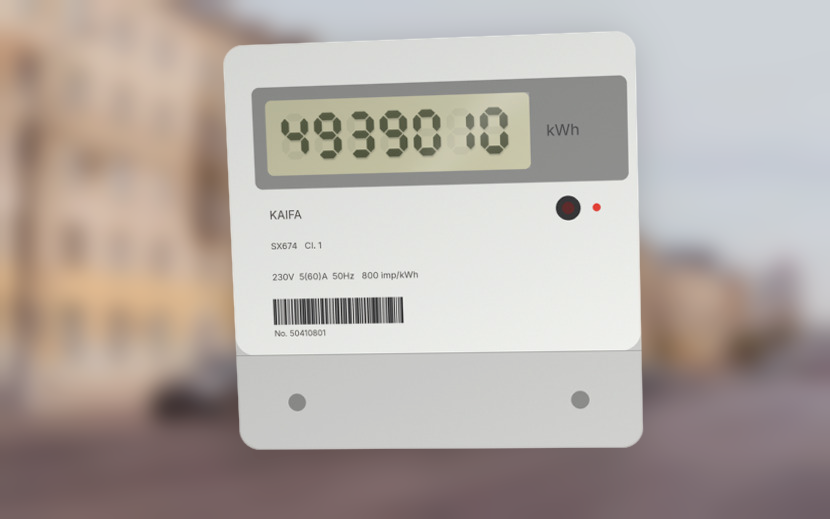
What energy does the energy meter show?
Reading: 4939010 kWh
